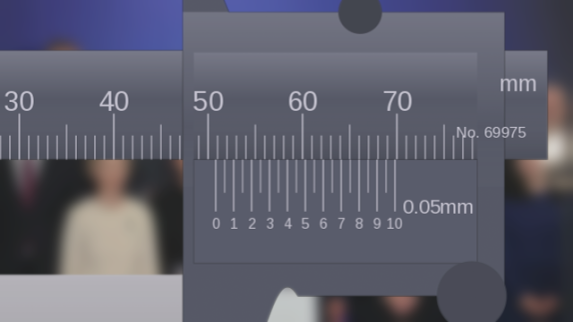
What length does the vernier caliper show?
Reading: 50.8 mm
